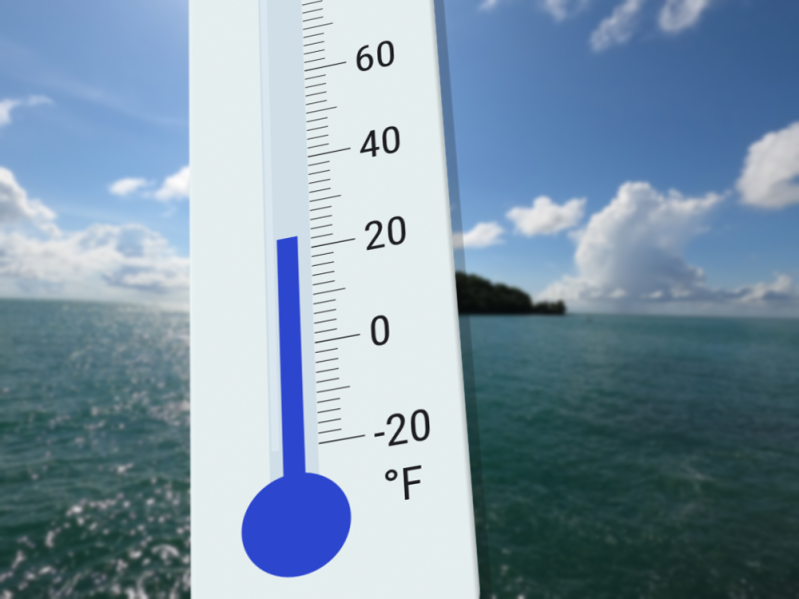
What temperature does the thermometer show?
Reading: 23 °F
